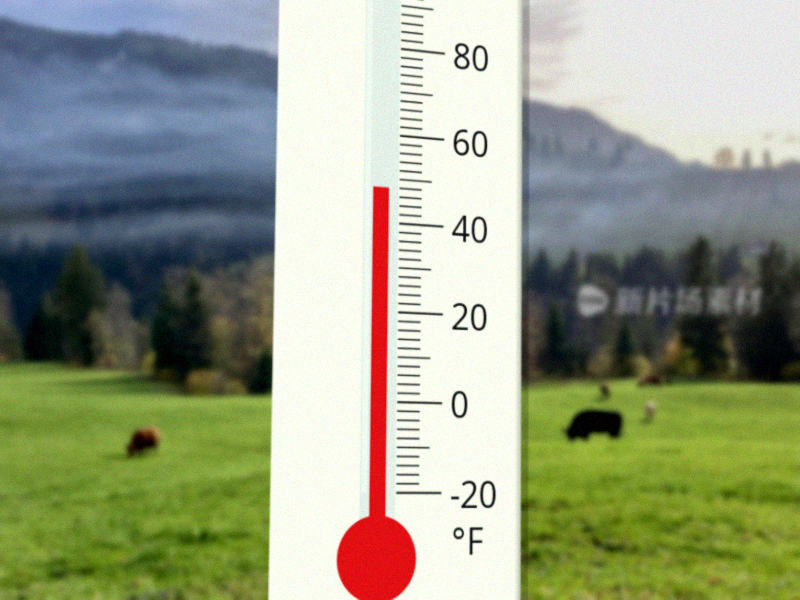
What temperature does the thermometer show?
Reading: 48 °F
